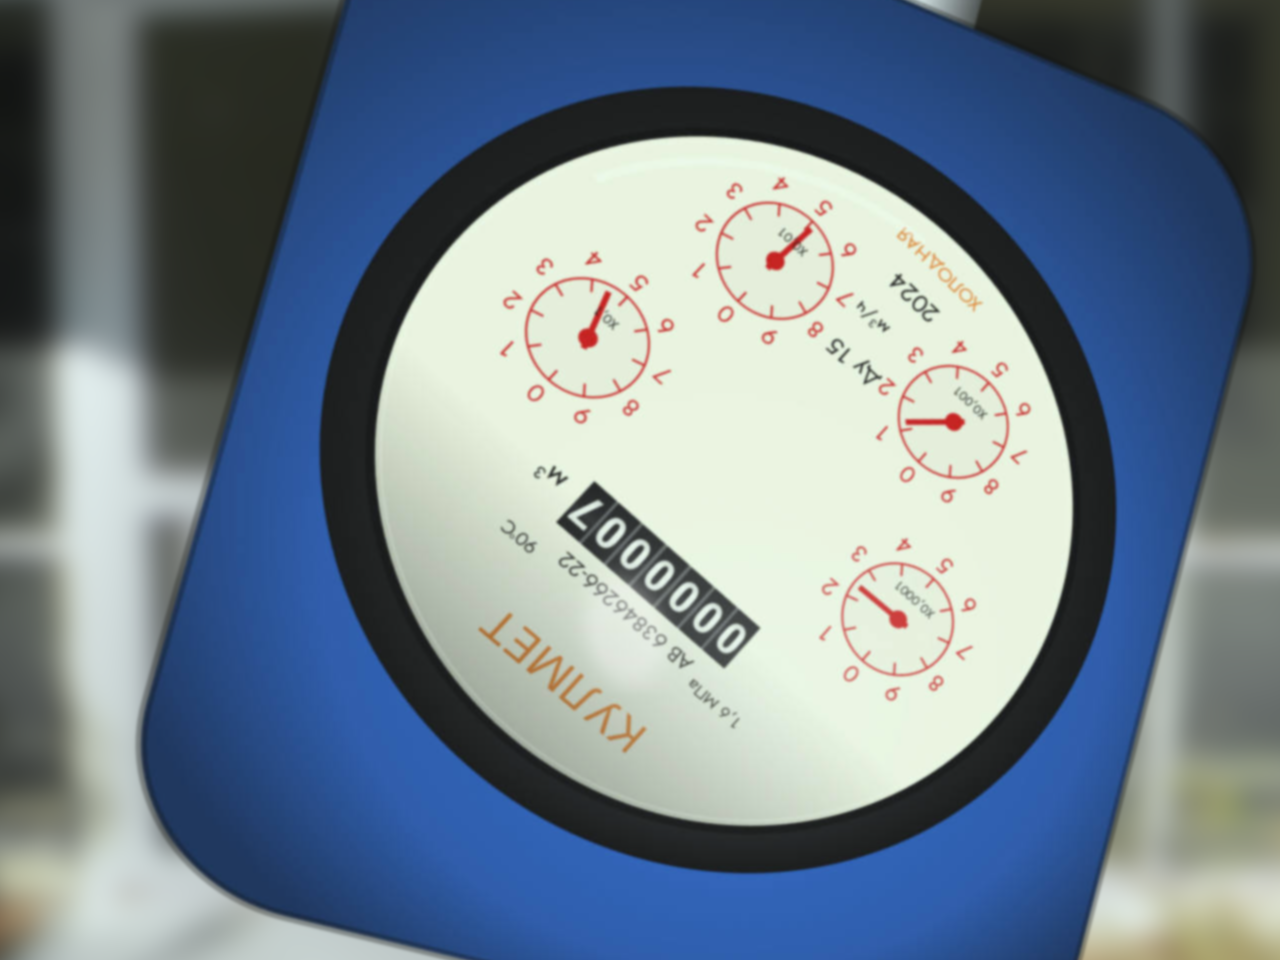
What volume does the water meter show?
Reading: 7.4512 m³
